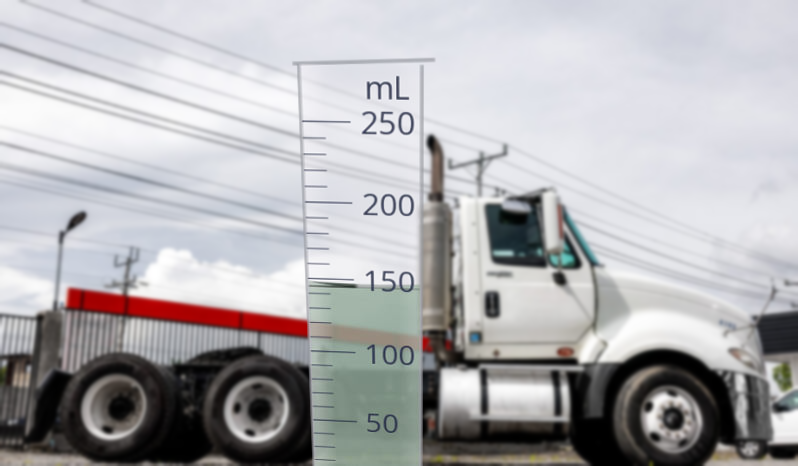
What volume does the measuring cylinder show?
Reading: 145 mL
